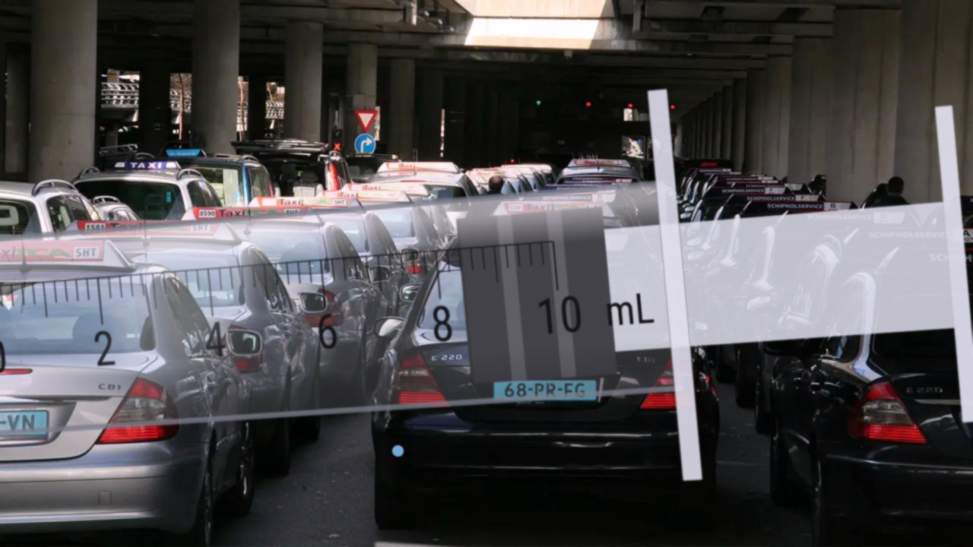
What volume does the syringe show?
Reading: 8.4 mL
